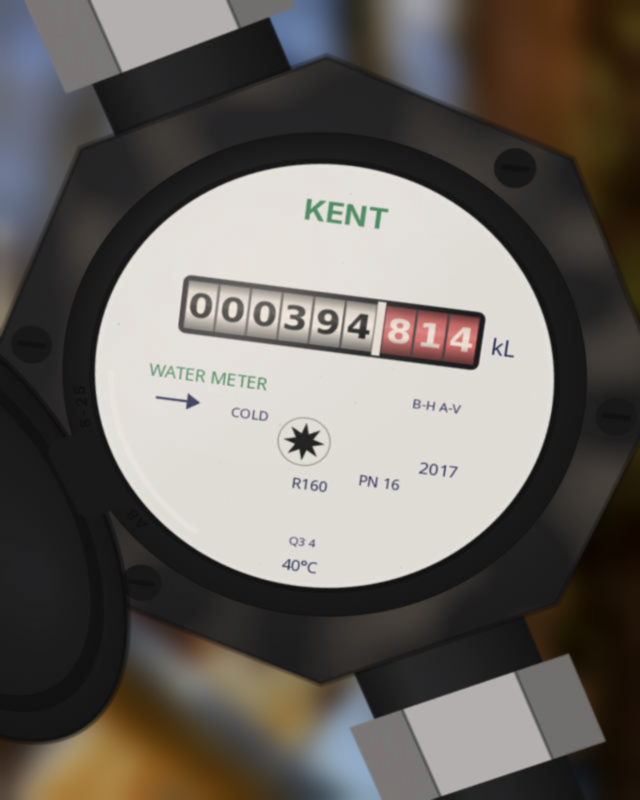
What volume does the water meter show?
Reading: 394.814 kL
